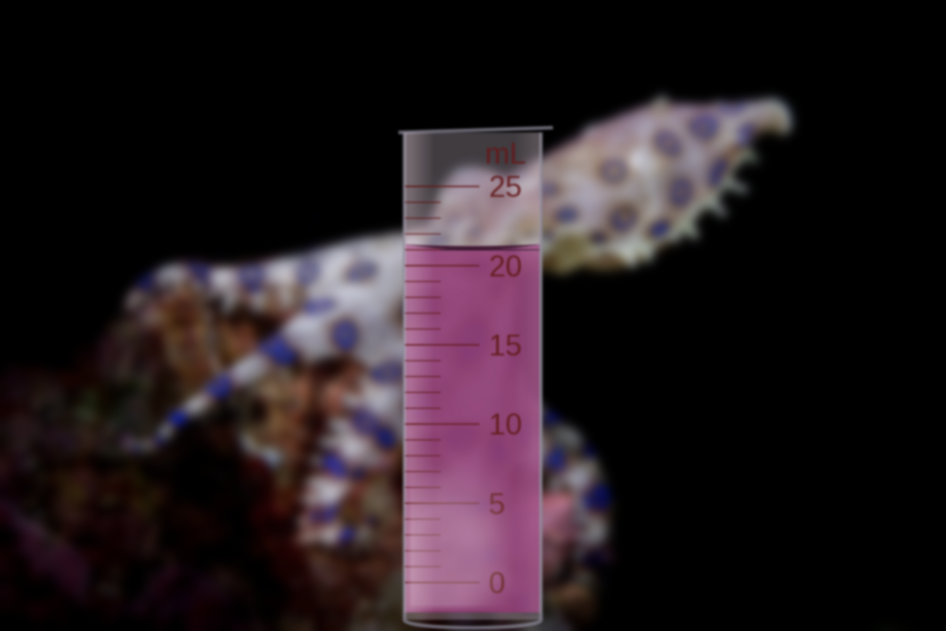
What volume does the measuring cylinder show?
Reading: 21 mL
